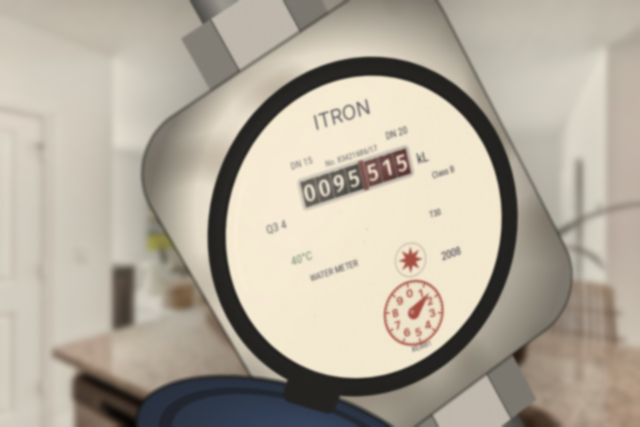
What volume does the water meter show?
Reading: 95.5151 kL
